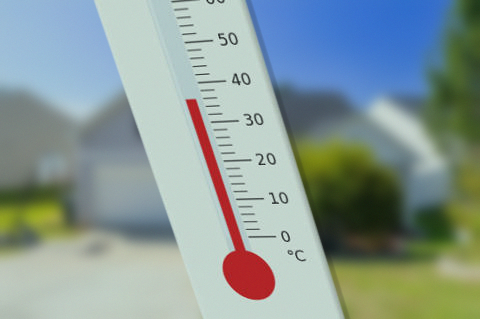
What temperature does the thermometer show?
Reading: 36 °C
